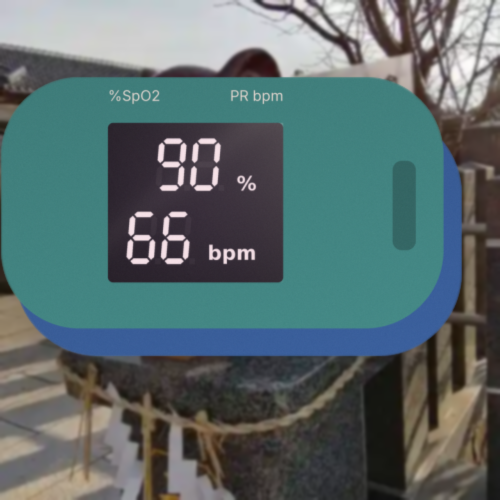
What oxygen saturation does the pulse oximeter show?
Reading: 90 %
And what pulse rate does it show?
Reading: 66 bpm
